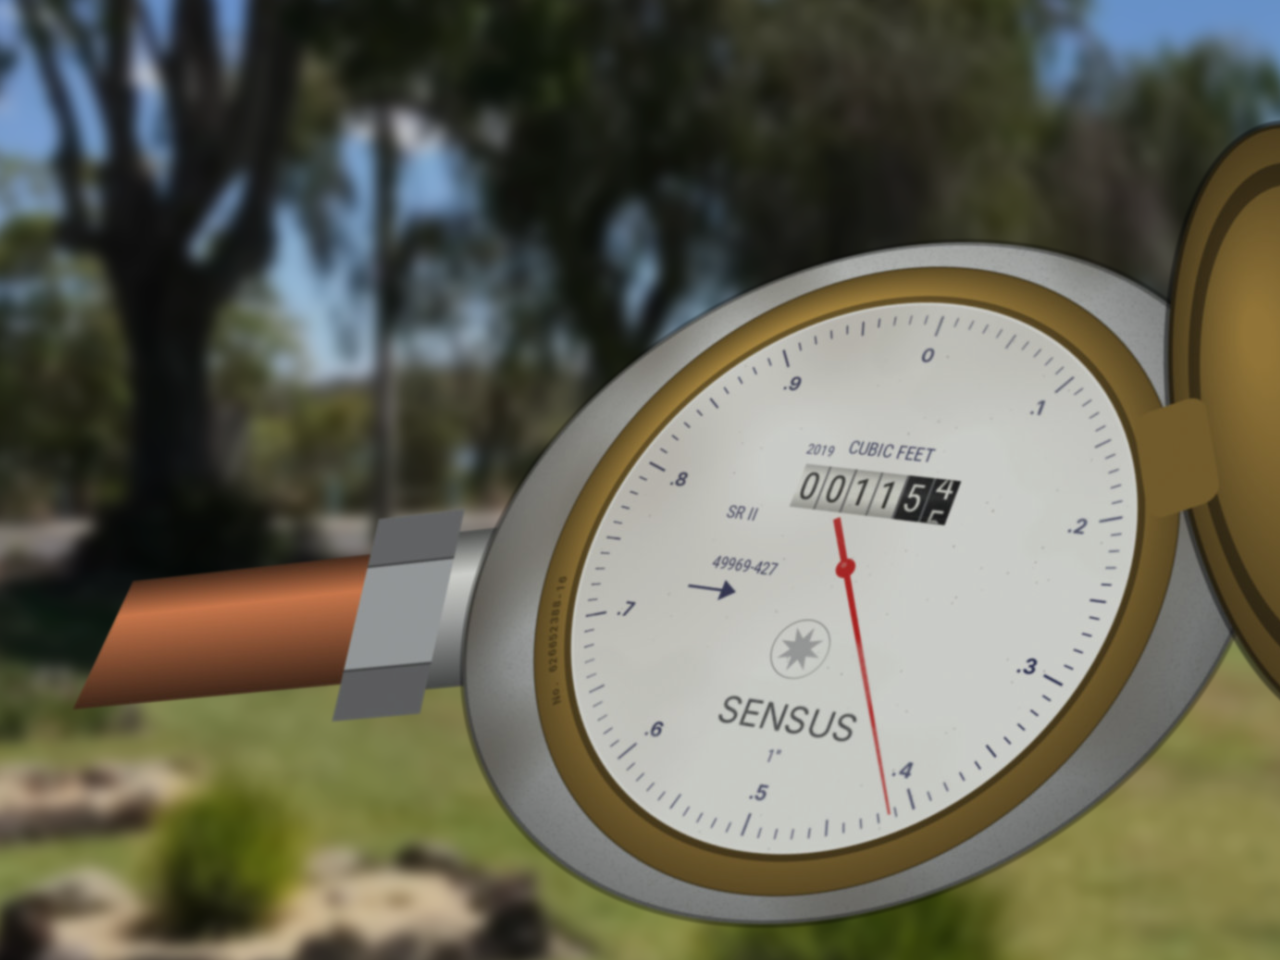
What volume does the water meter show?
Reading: 1154.41 ft³
